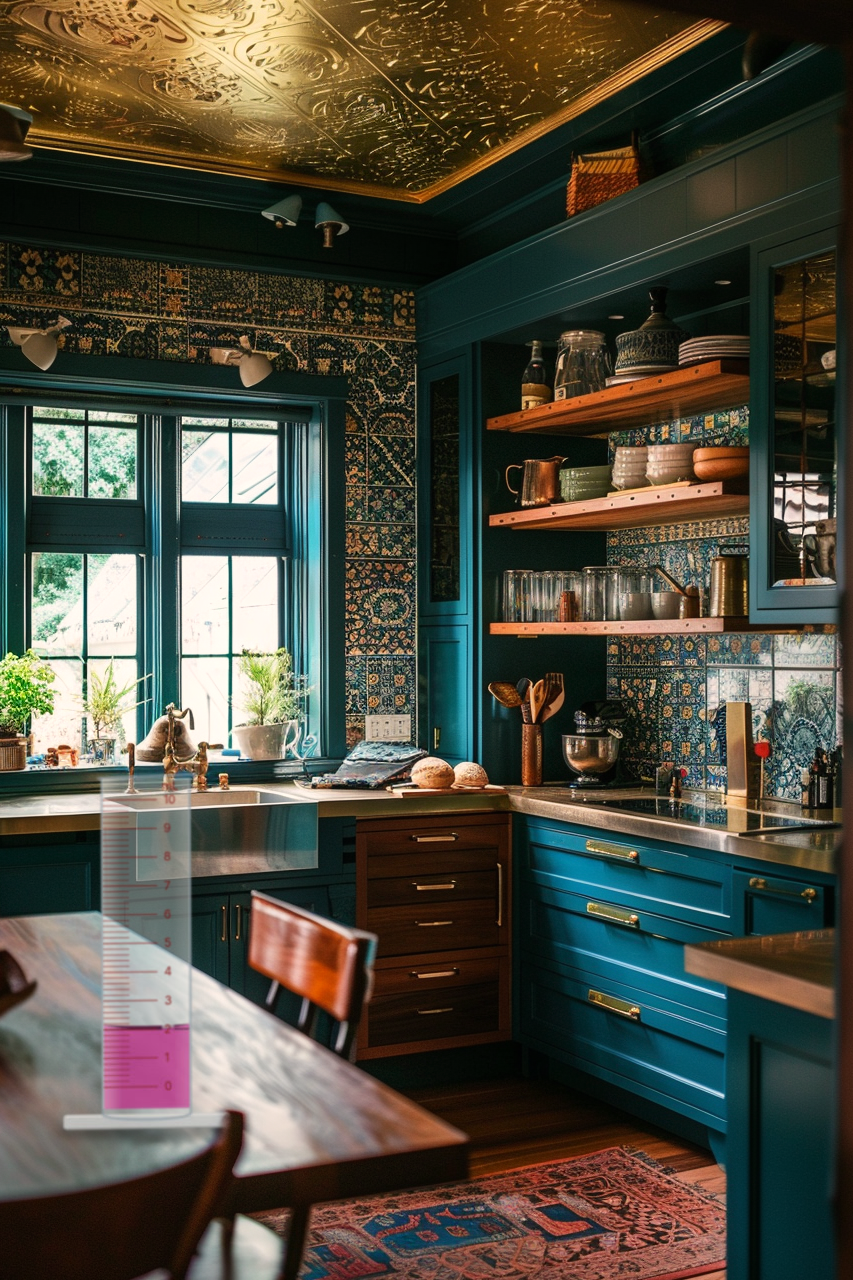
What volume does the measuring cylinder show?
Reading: 2 mL
